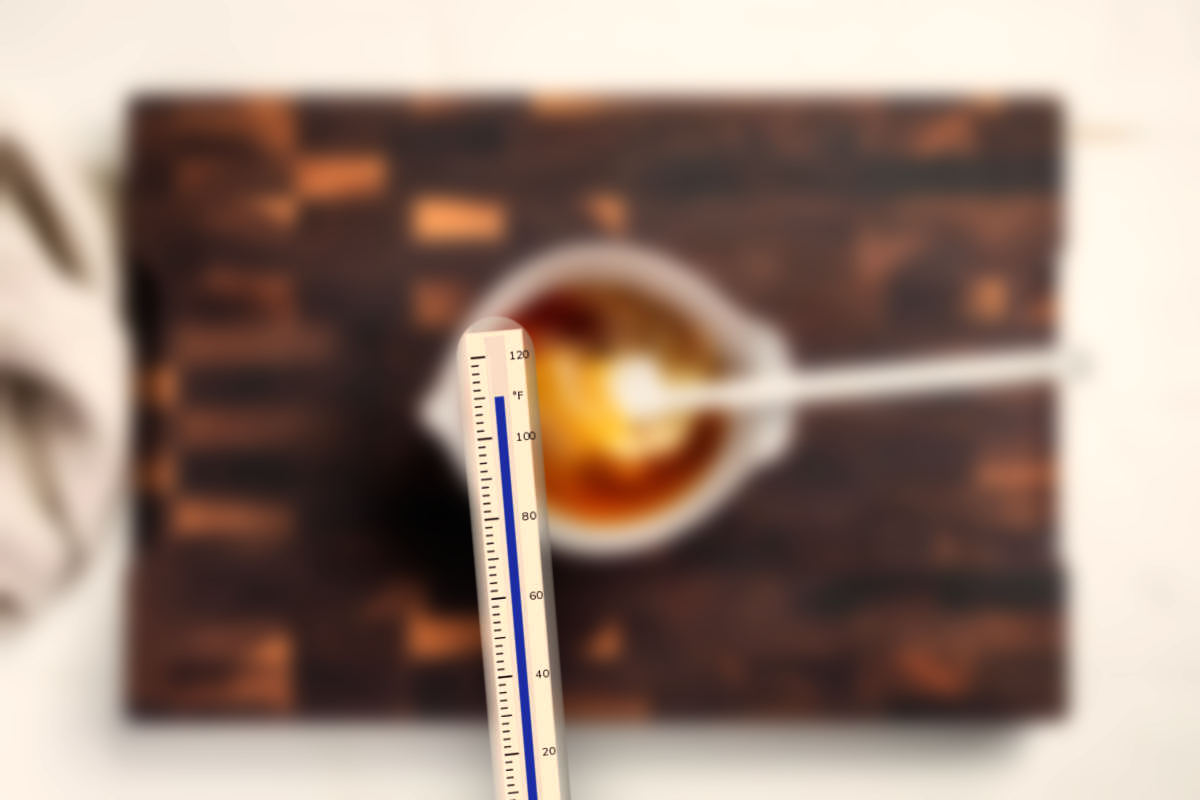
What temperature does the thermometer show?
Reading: 110 °F
